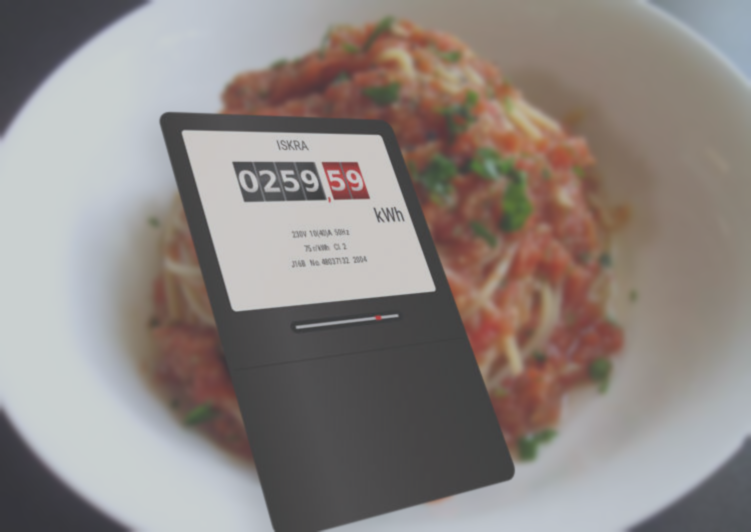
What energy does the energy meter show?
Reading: 259.59 kWh
